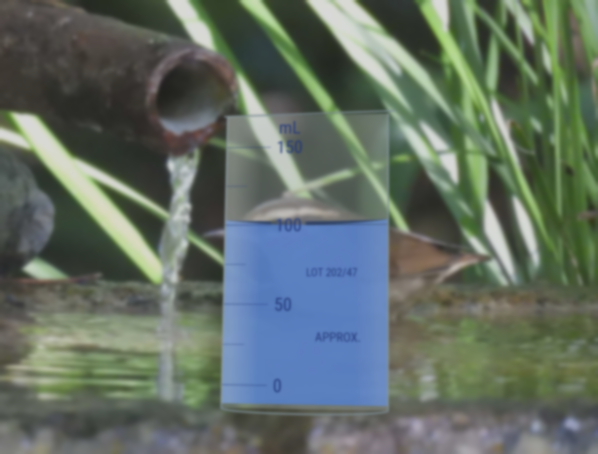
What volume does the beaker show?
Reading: 100 mL
